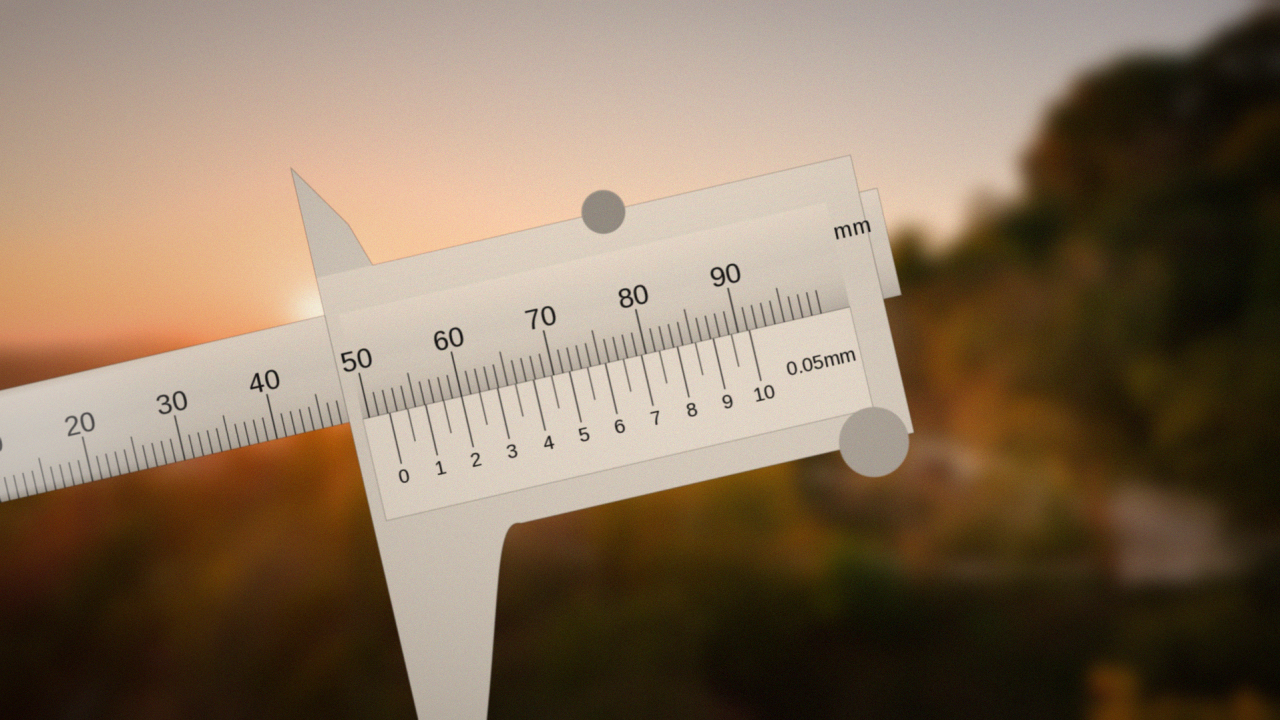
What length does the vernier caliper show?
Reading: 52.2 mm
